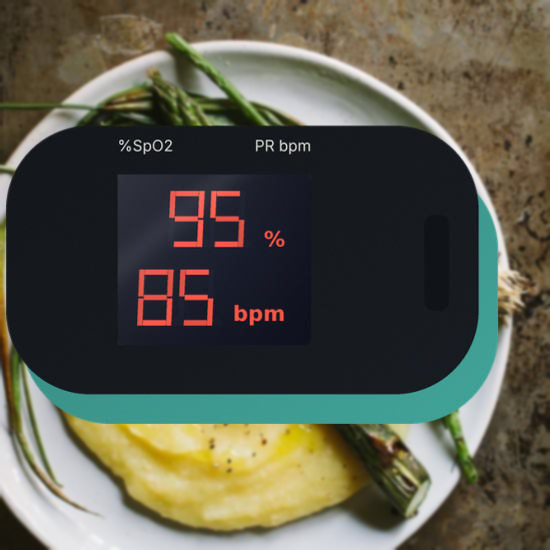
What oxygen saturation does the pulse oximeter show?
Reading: 95 %
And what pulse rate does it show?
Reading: 85 bpm
